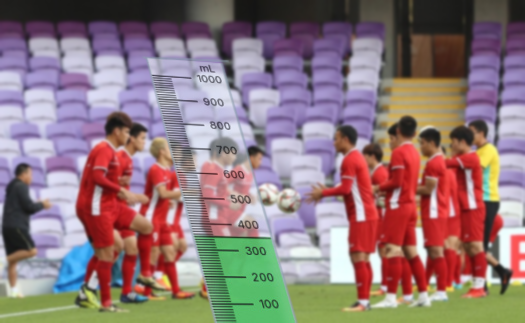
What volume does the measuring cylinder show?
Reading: 350 mL
